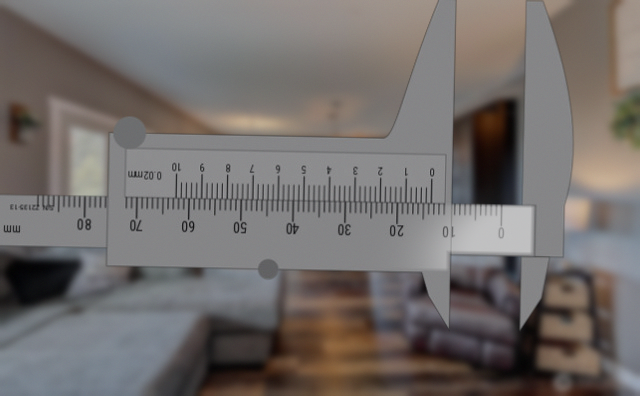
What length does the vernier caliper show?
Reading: 13.5 mm
